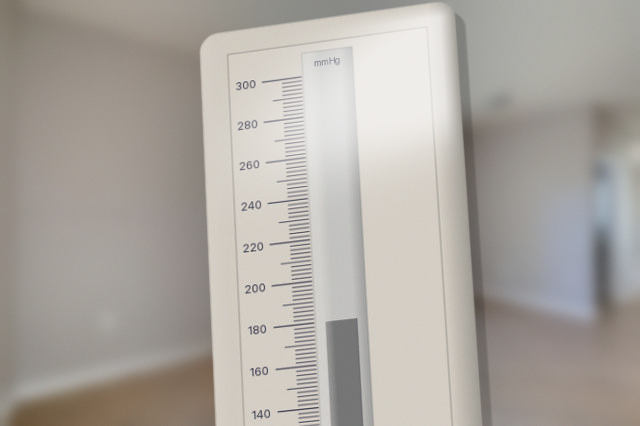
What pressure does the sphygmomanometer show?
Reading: 180 mmHg
